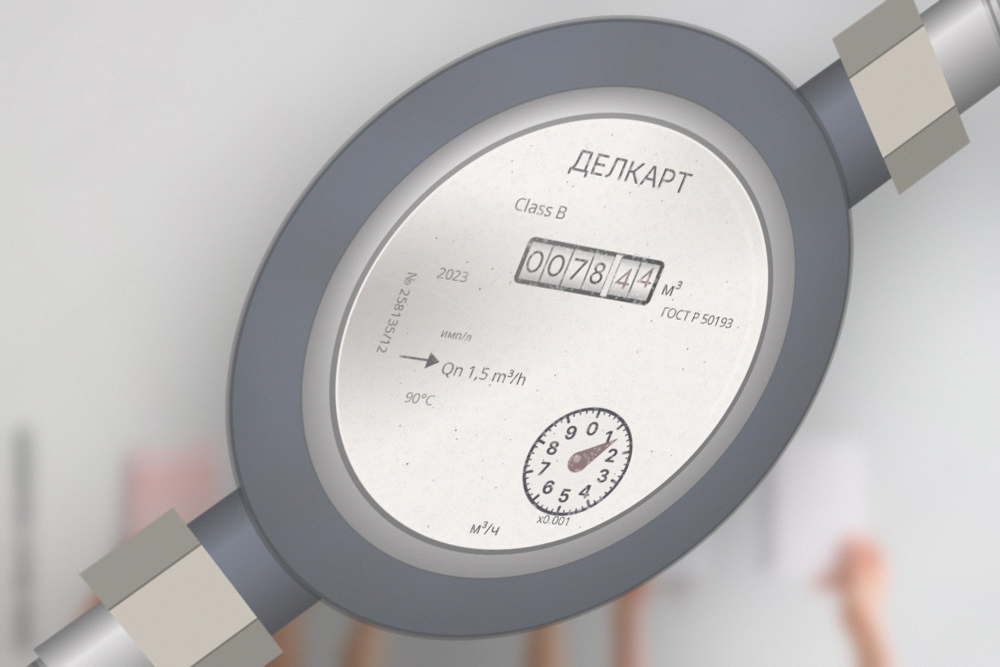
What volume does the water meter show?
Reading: 78.441 m³
